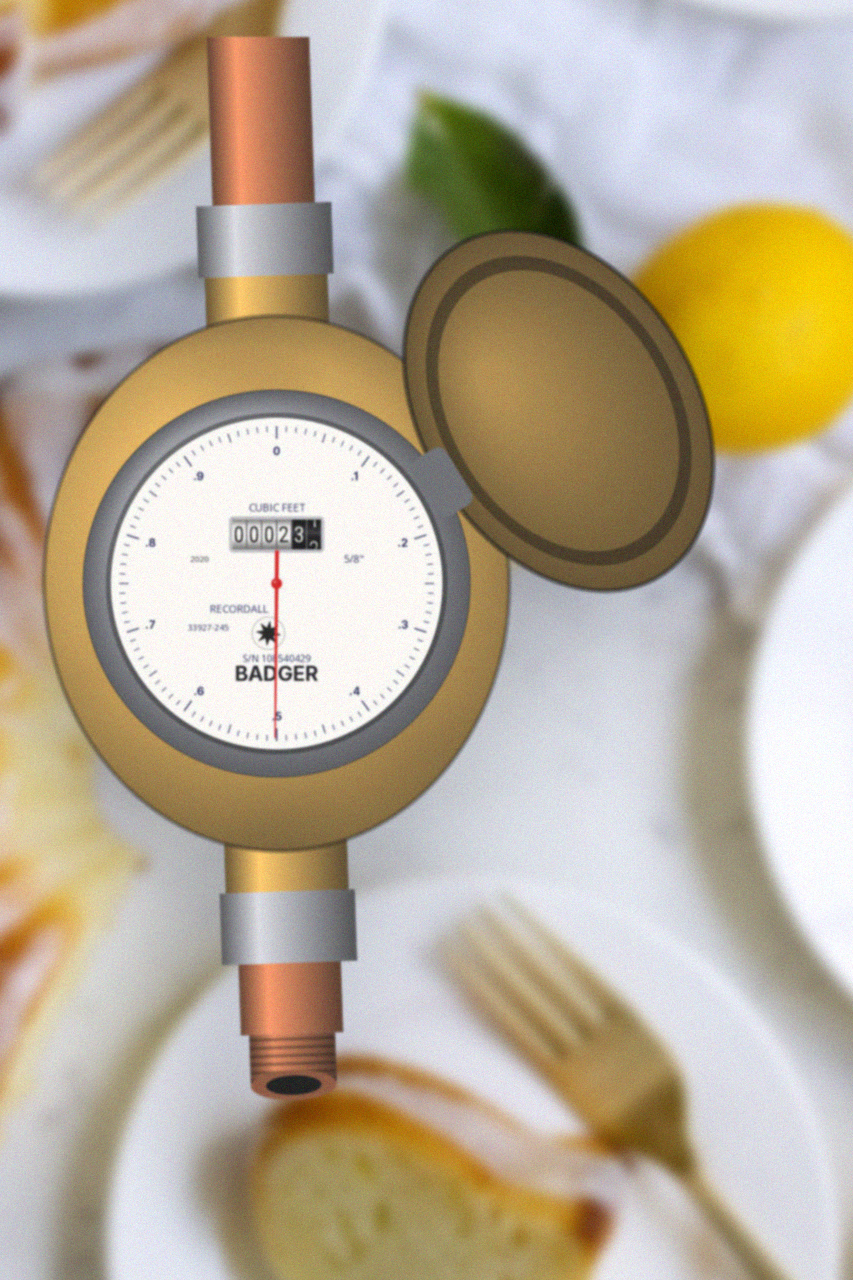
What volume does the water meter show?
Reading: 231.50 ft³
